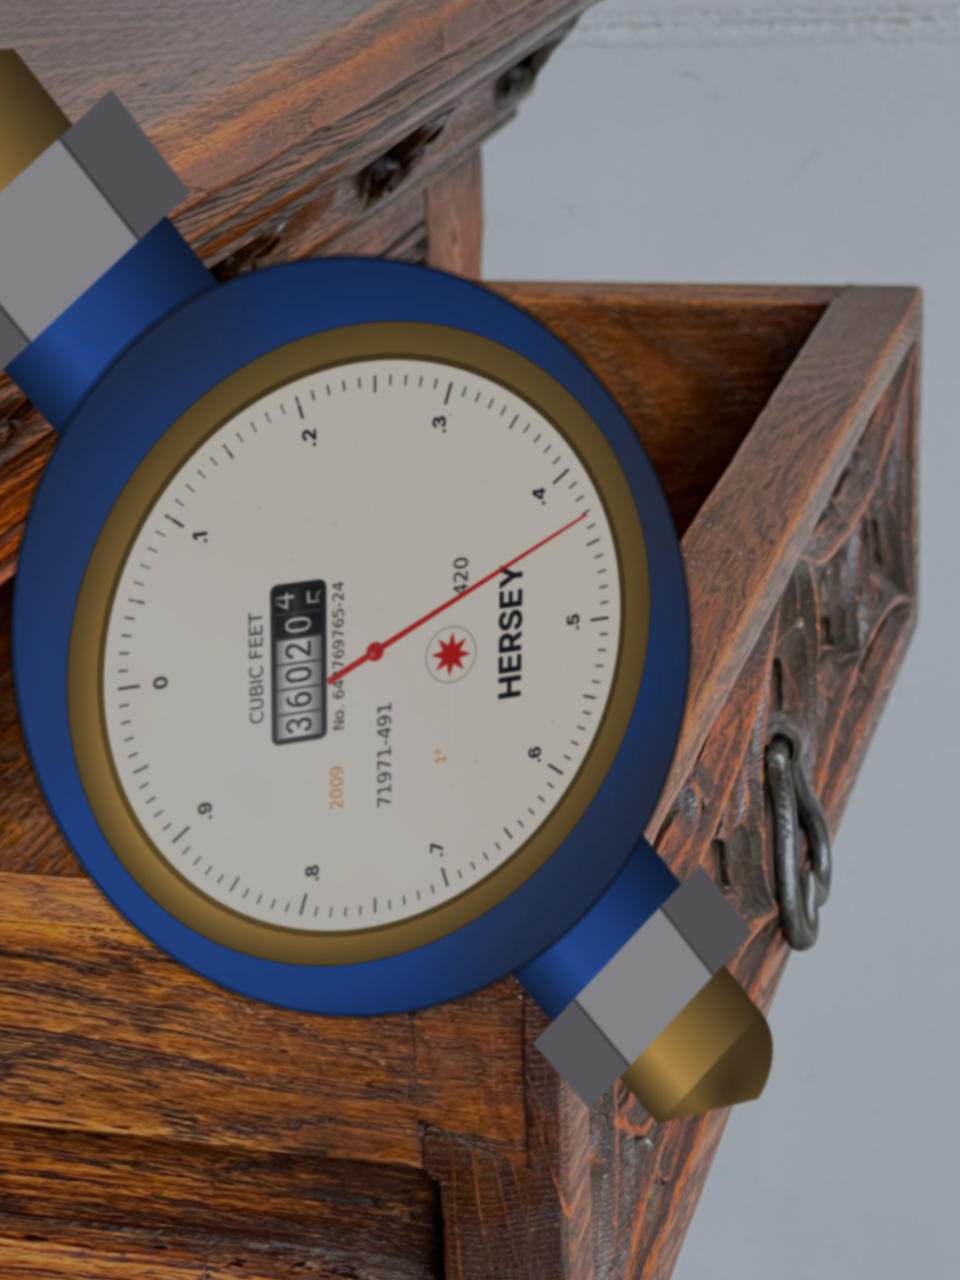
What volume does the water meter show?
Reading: 360204.43 ft³
